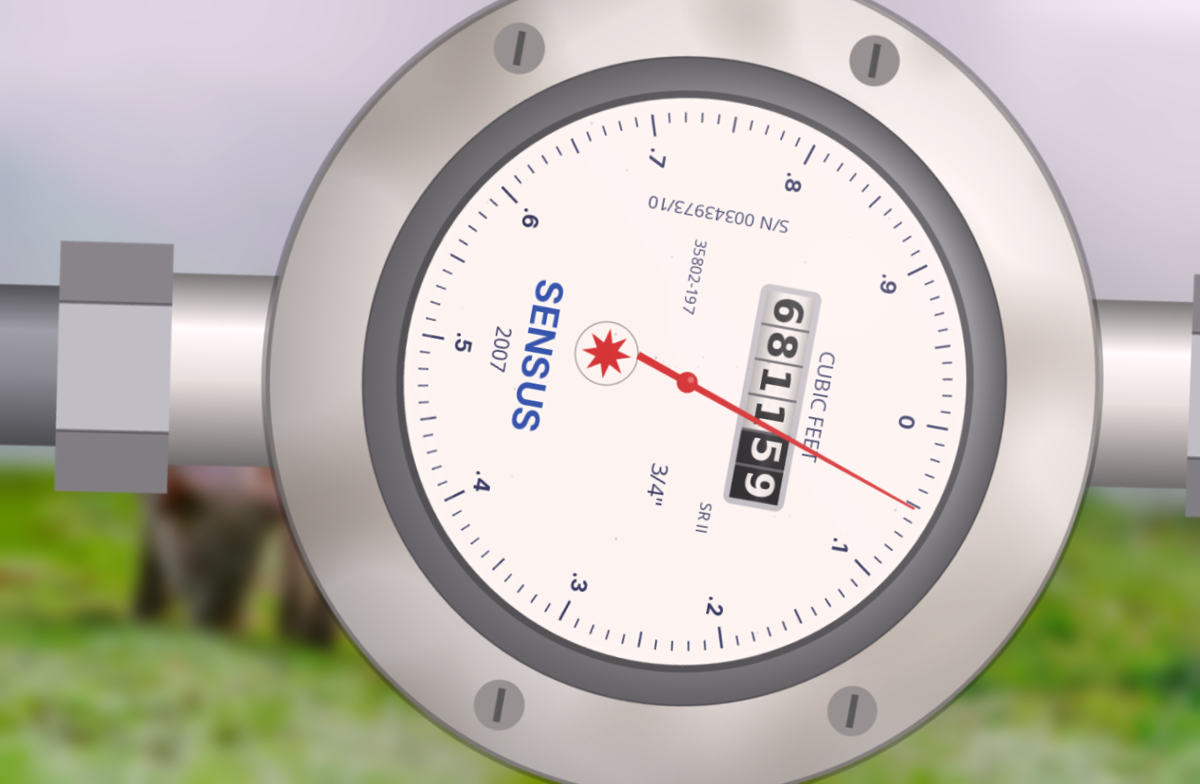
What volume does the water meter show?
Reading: 681159.05 ft³
